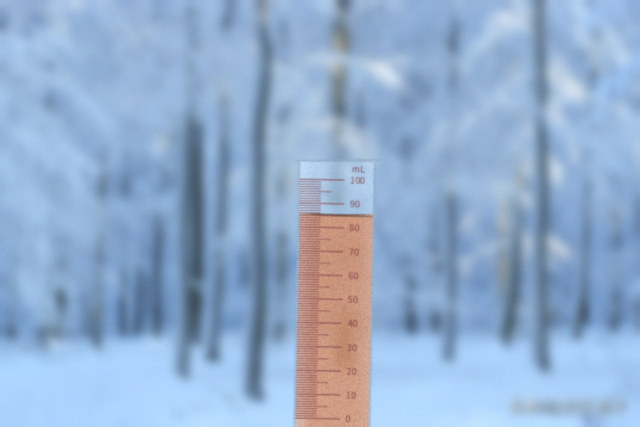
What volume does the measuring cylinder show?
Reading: 85 mL
